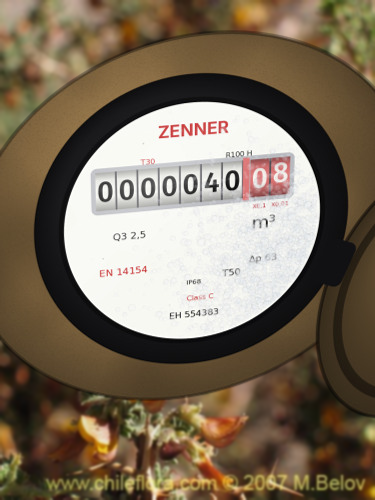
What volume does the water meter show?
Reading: 40.08 m³
